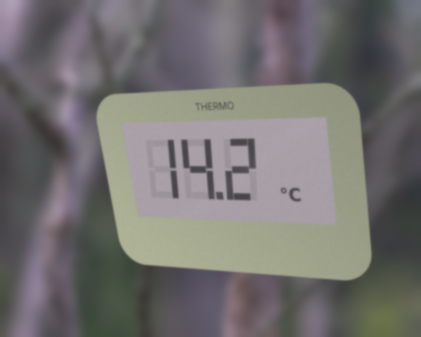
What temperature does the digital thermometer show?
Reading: 14.2 °C
